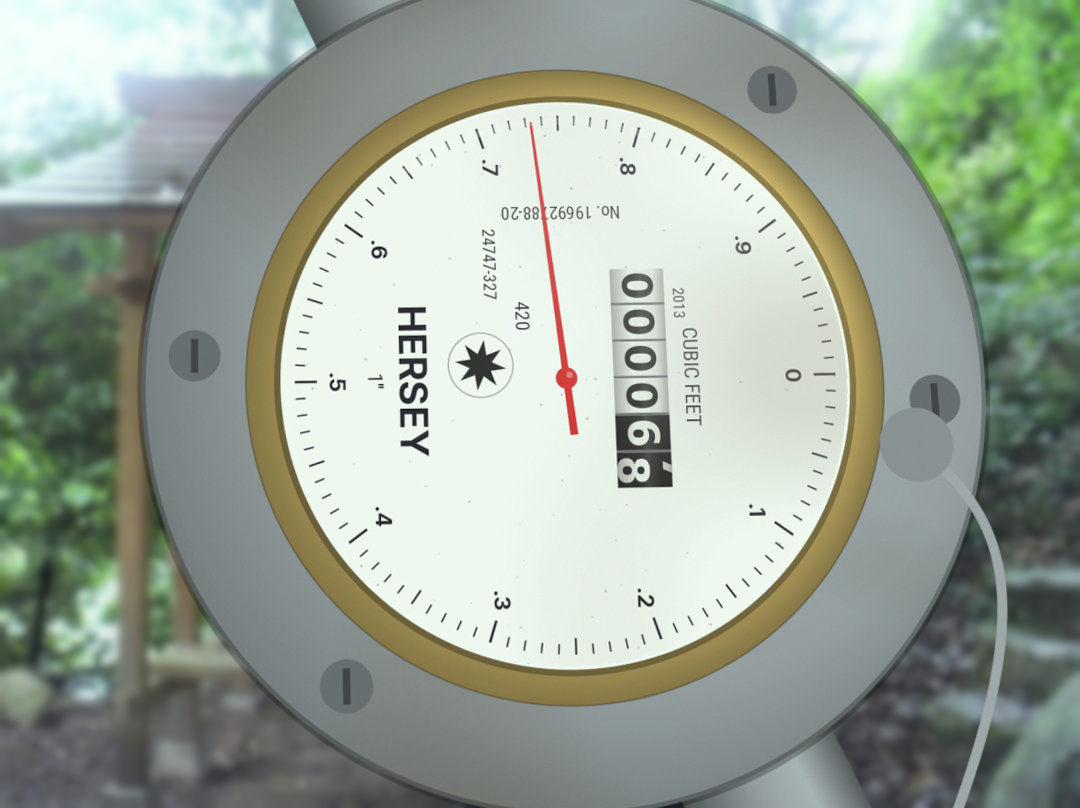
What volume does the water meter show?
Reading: 67.73 ft³
